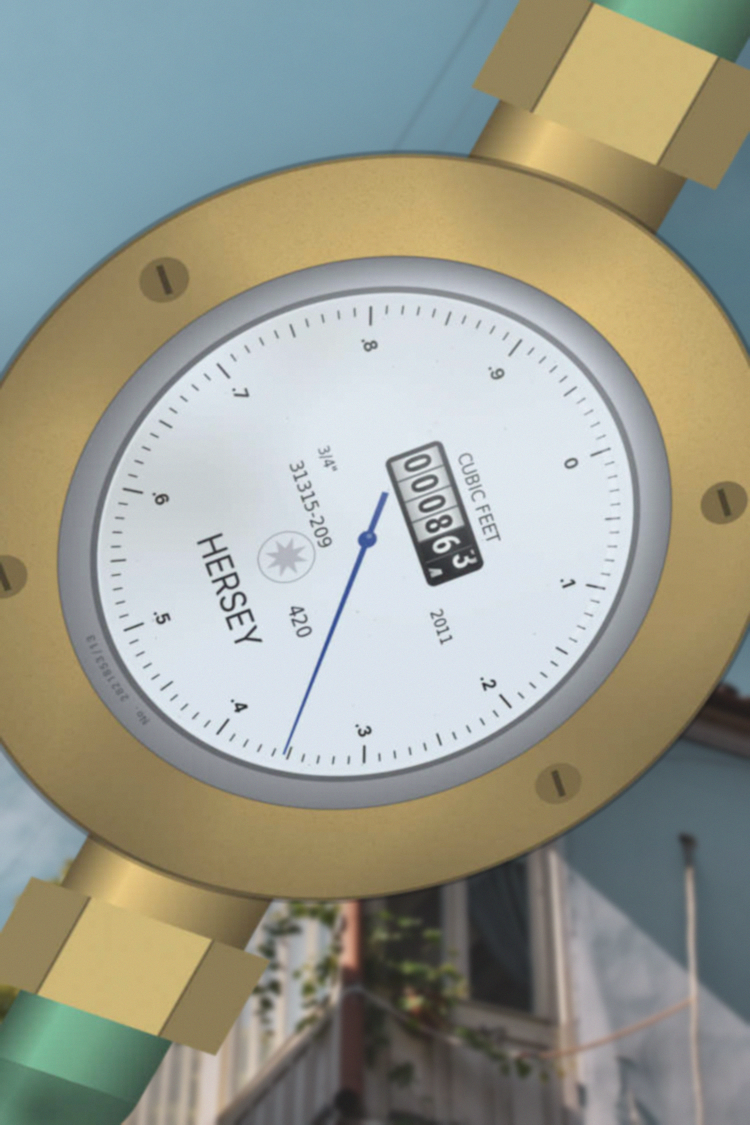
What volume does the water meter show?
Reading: 863.35 ft³
